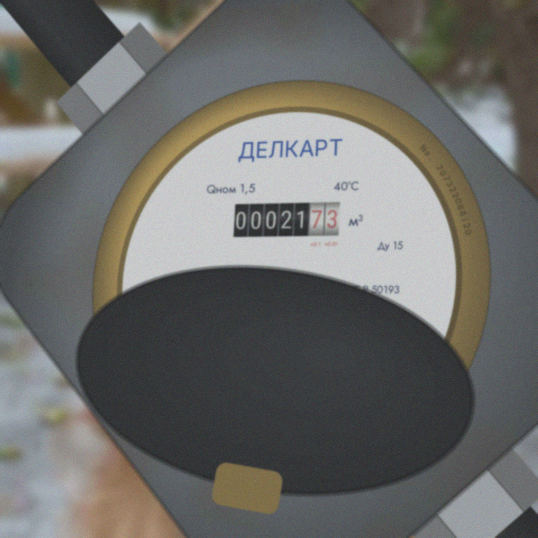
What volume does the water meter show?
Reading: 21.73 m³
